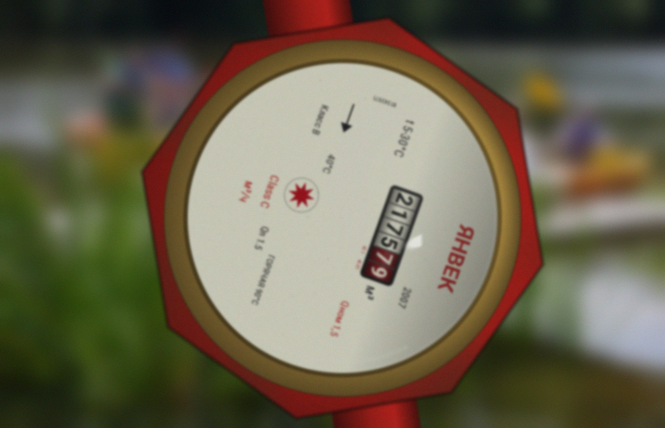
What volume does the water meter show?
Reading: 2175.79 m³
